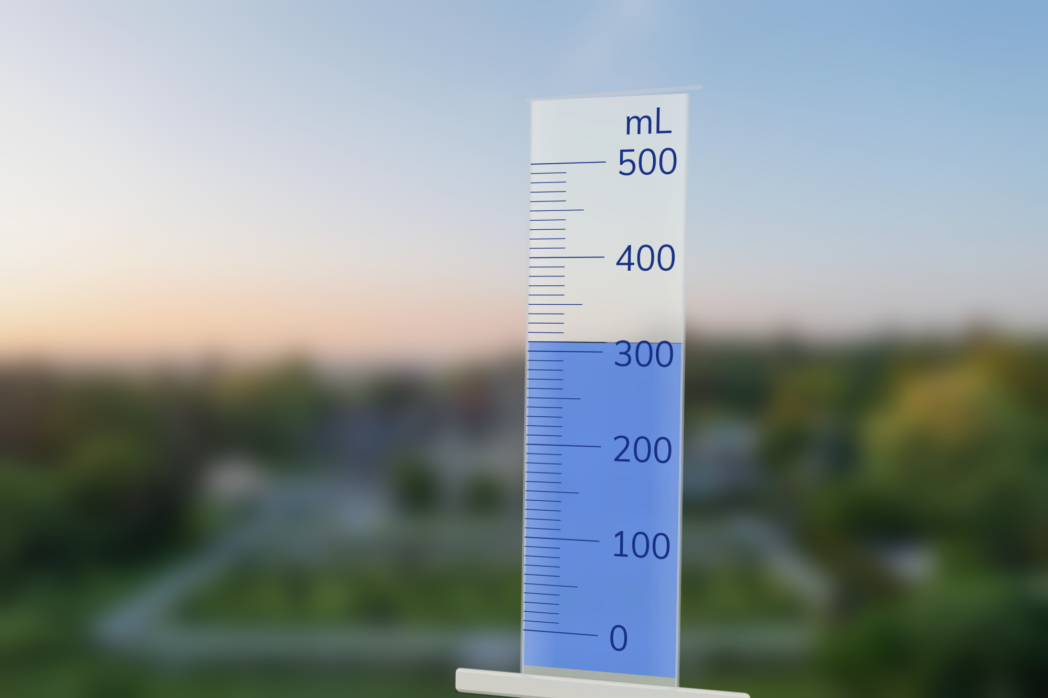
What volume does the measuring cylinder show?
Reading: 310 mL
